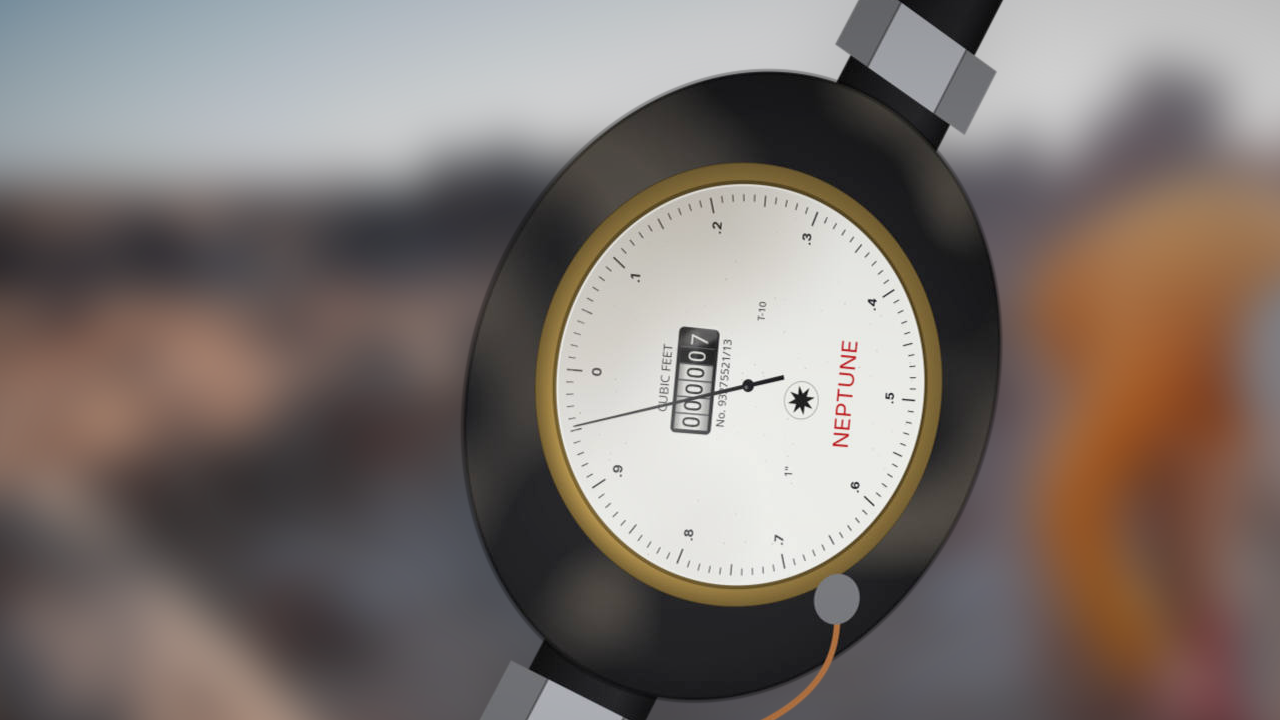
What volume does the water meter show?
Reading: 6.95 ft³
